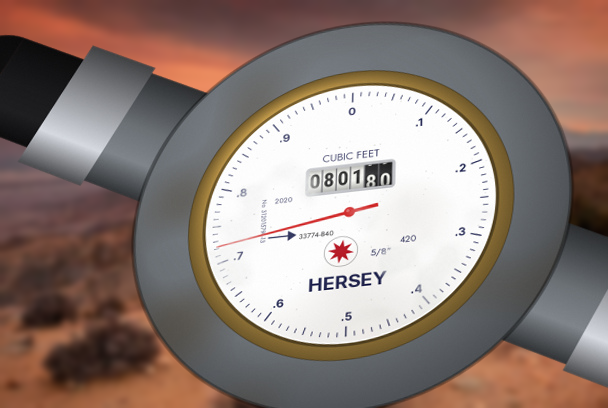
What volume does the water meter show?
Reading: 80179.72 ft³
